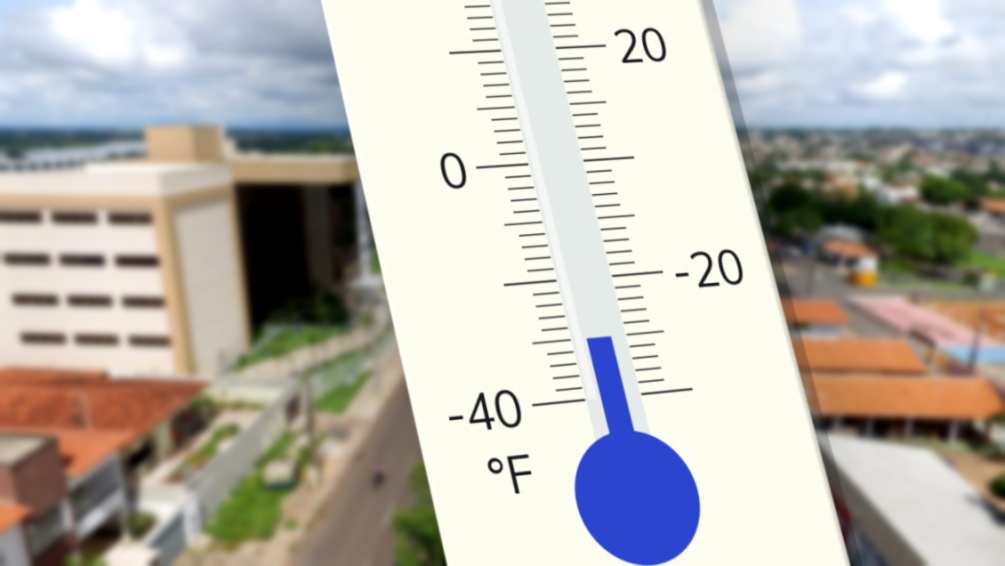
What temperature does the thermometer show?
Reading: -30 °F
